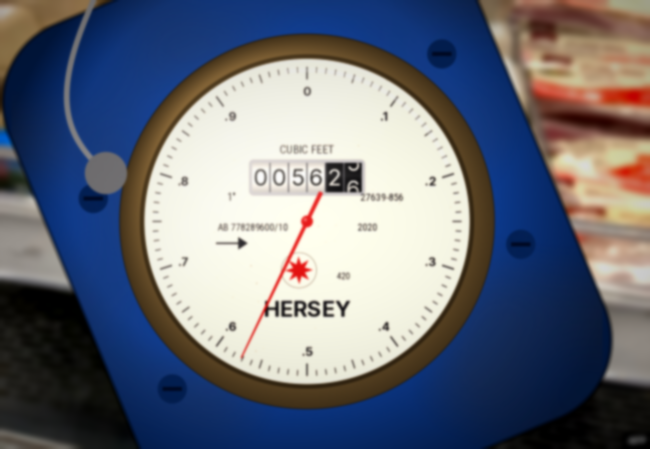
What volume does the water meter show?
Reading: 5625.57 ft³
